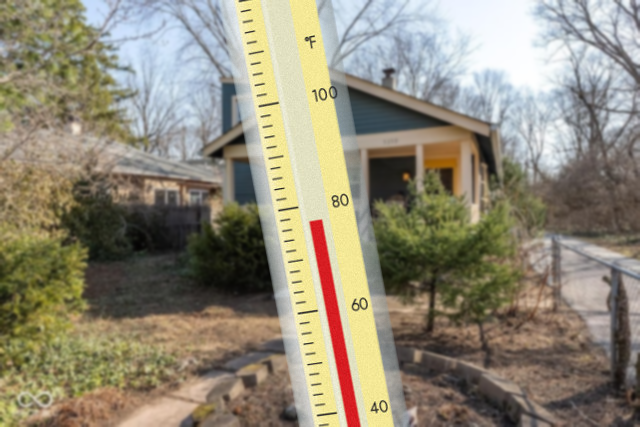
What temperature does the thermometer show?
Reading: 77 °F
